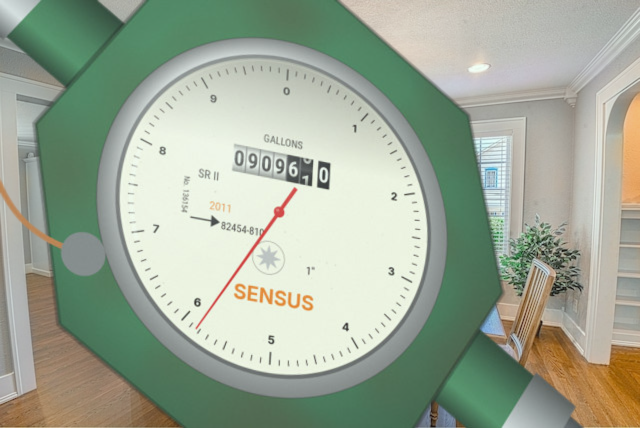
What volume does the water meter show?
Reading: 909605.8 gal
